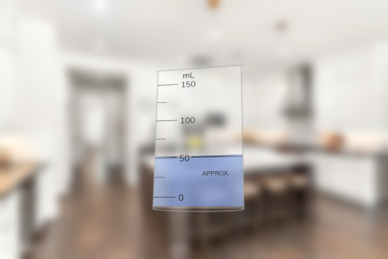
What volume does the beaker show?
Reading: 50 mL
